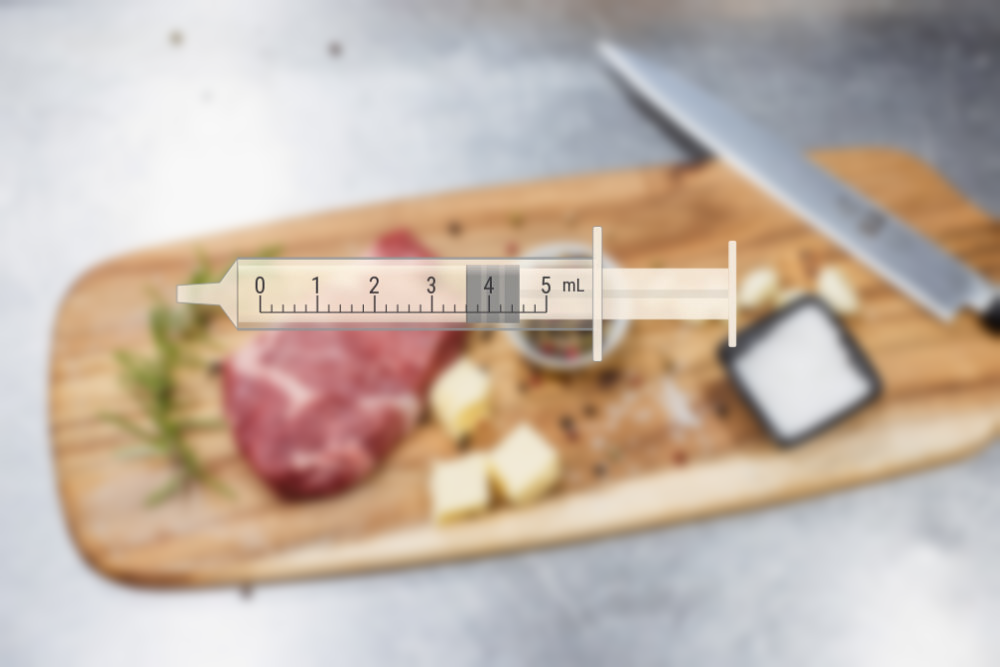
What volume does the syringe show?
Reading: 3.6 mL
